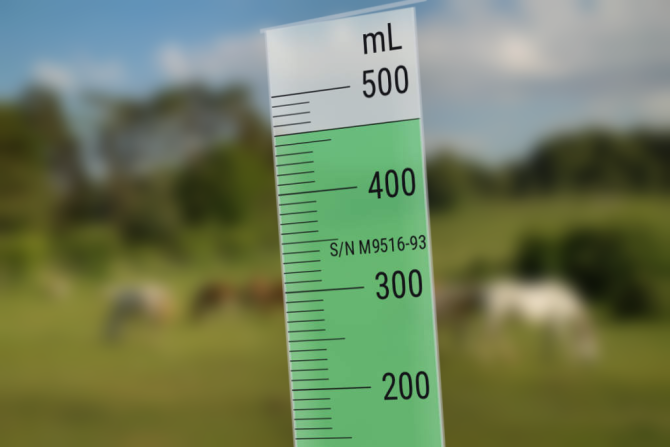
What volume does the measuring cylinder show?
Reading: 460 mL
